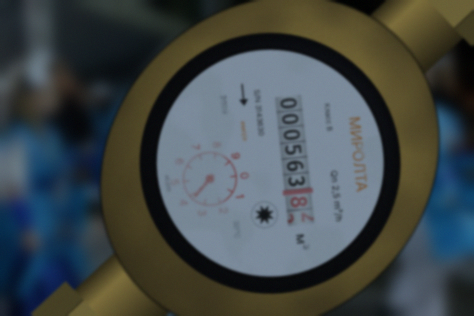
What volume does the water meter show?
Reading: 563.823 m³
